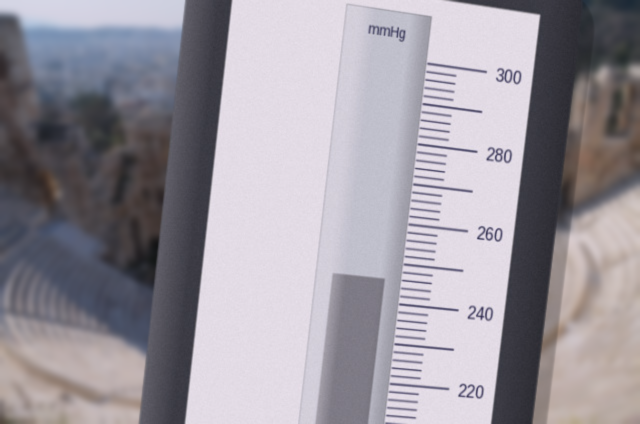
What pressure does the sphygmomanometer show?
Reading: 246 mmHg
